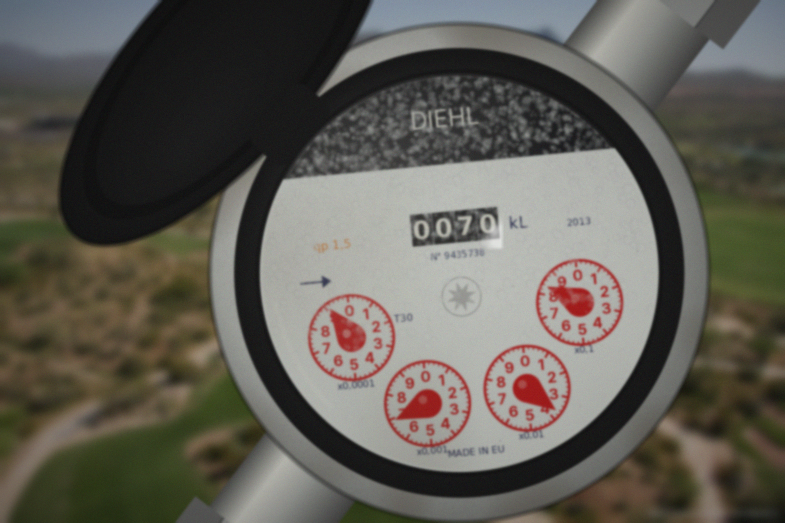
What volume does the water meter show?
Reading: 70.8369 kL
